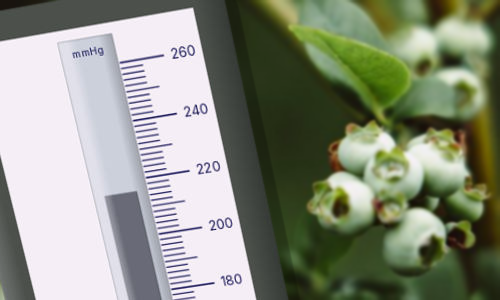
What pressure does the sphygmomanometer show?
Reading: 216 mmHg
